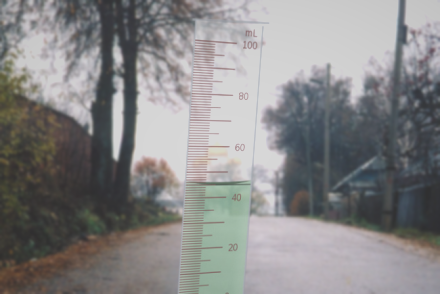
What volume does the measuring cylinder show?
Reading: 45 mL
